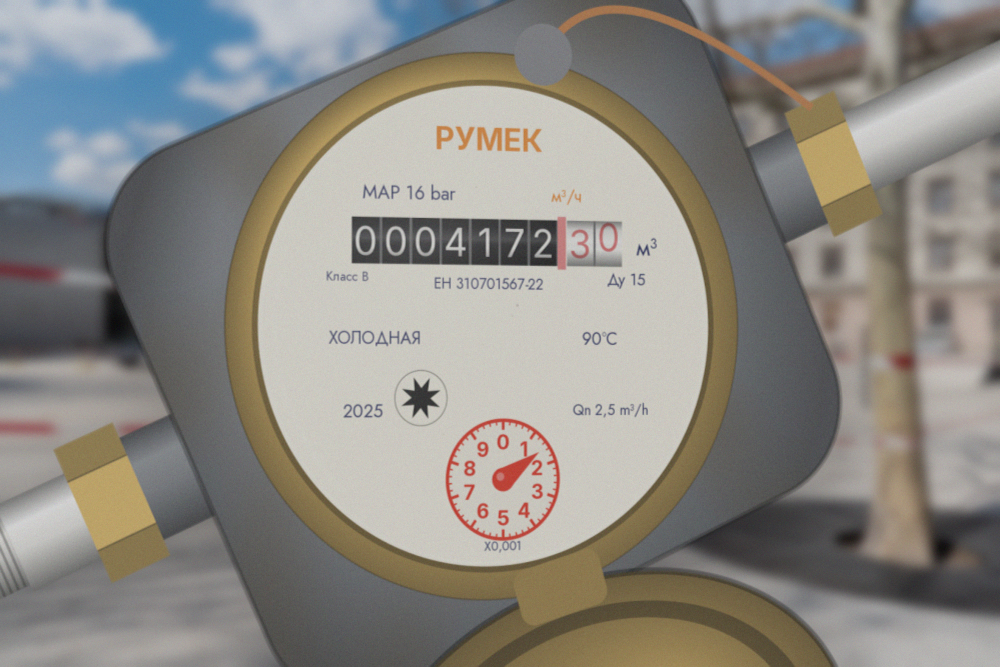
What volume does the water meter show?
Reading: 4172.301 m³
